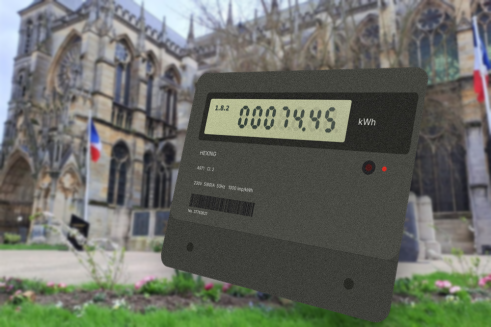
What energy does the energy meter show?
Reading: 74.45 kWh
